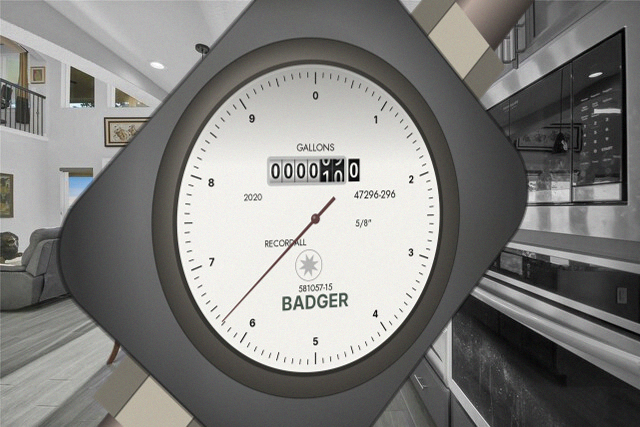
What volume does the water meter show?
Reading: 96.3 gal
